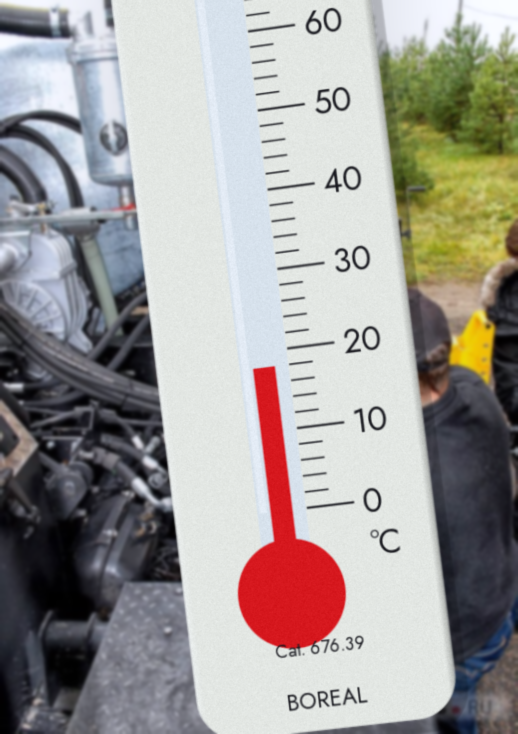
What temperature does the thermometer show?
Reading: 18 °C
